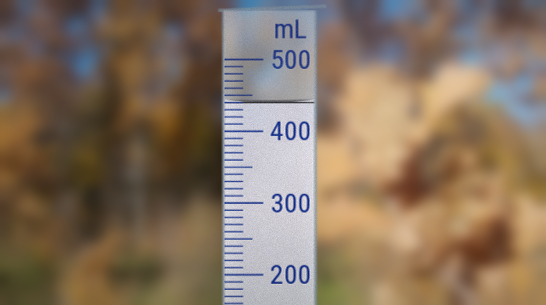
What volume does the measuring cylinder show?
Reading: 440 mL
